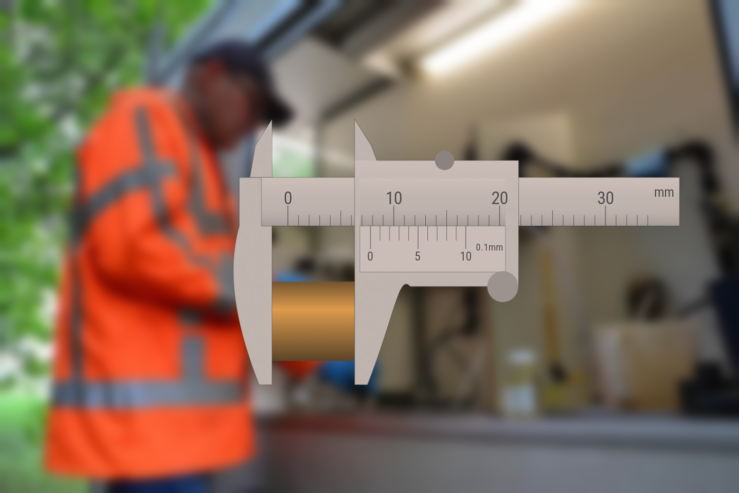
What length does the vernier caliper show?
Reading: 7.8 mm
